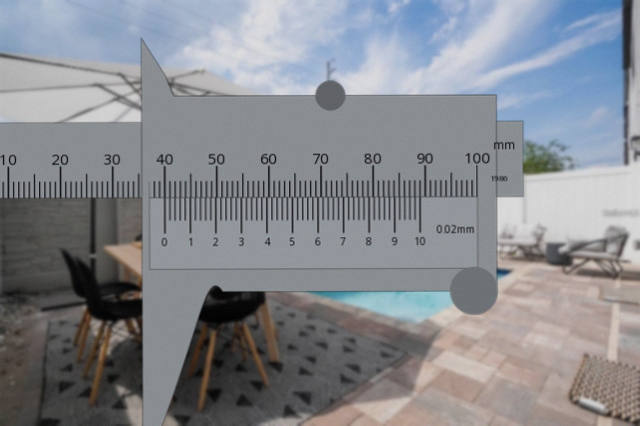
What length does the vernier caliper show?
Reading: 40.0 mm
